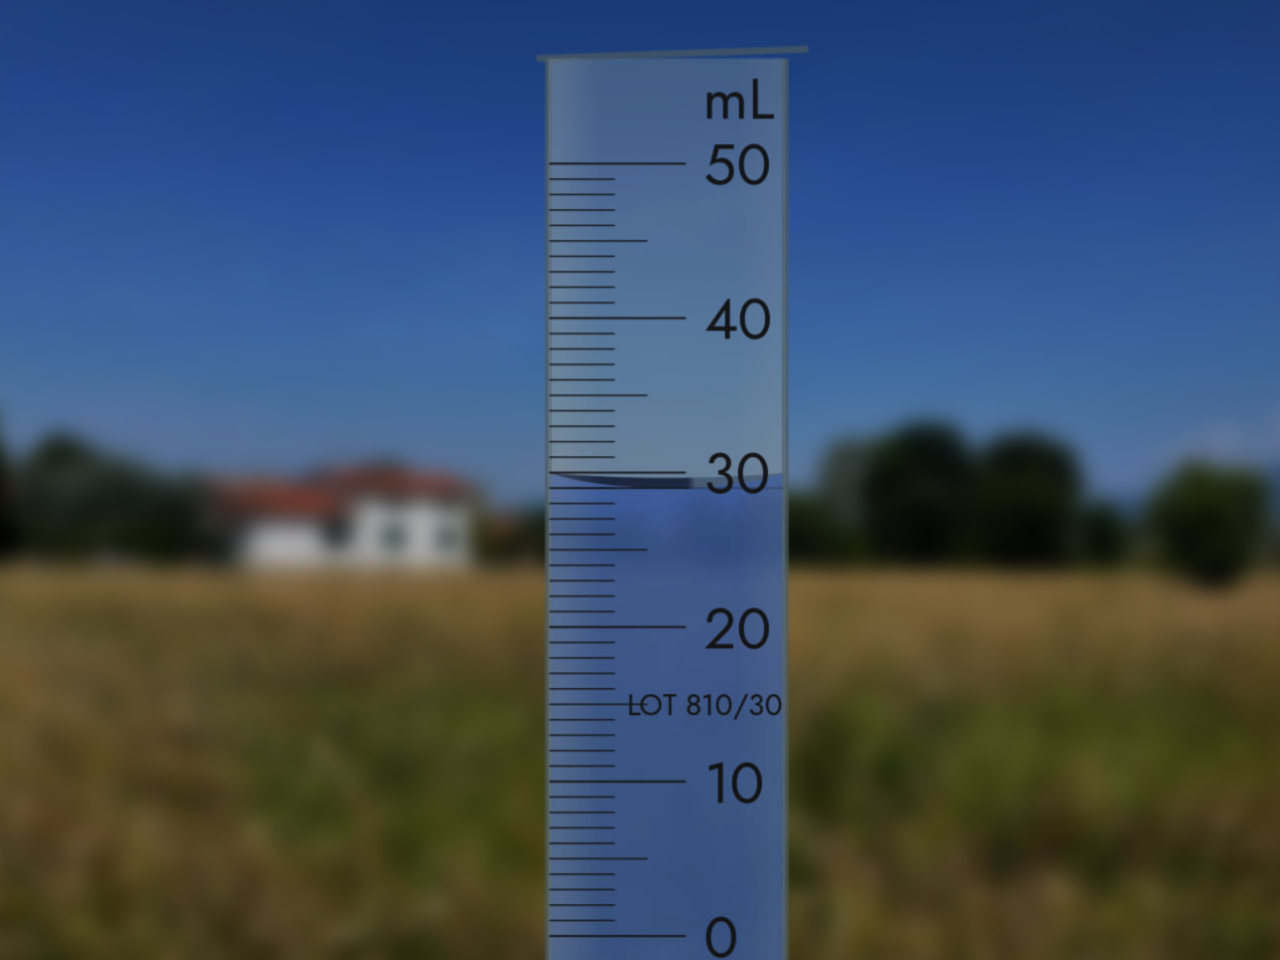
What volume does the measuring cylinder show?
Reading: 29 mL
